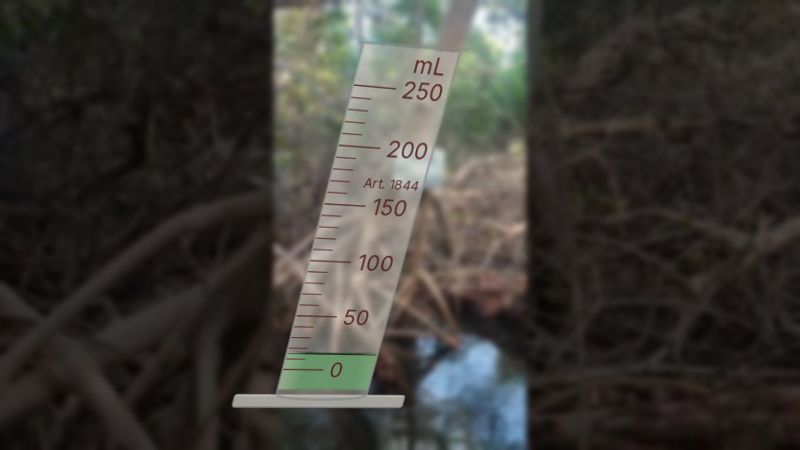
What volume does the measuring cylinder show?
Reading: 15 mL
